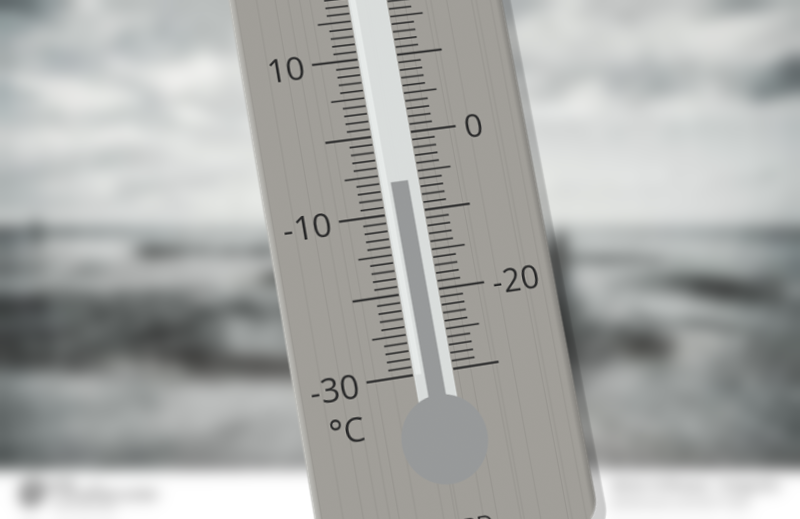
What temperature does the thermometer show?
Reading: -6 °C
